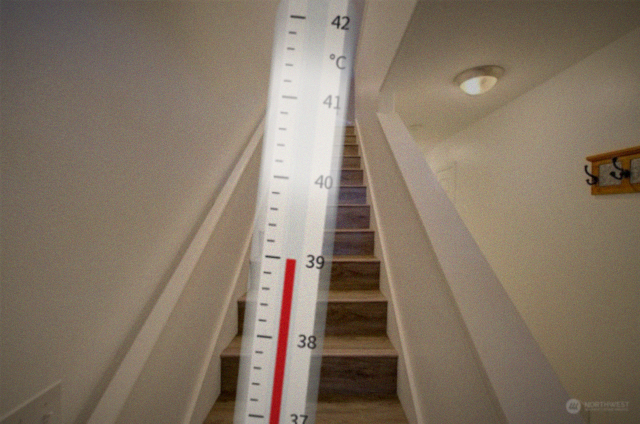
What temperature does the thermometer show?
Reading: 39 °C
